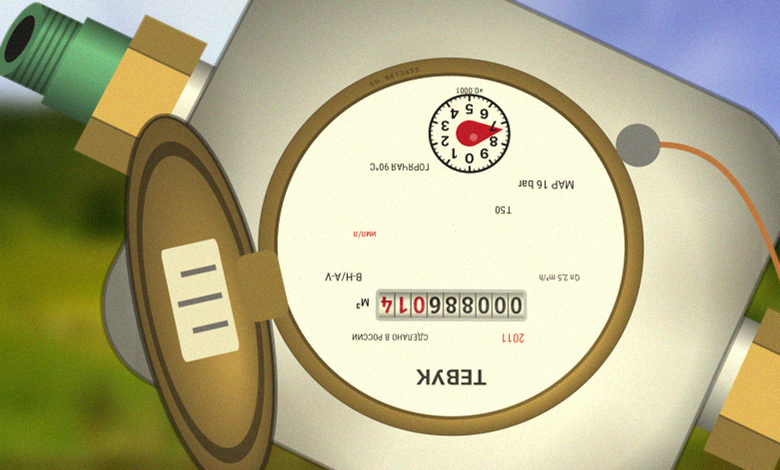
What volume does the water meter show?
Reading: 886.0147 m³
